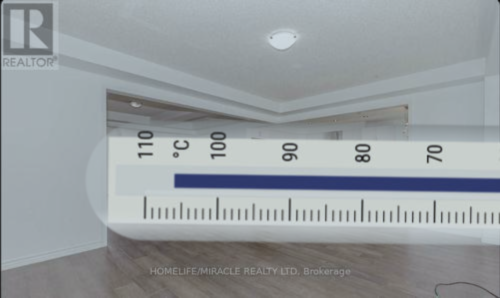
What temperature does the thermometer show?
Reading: 106 °C
